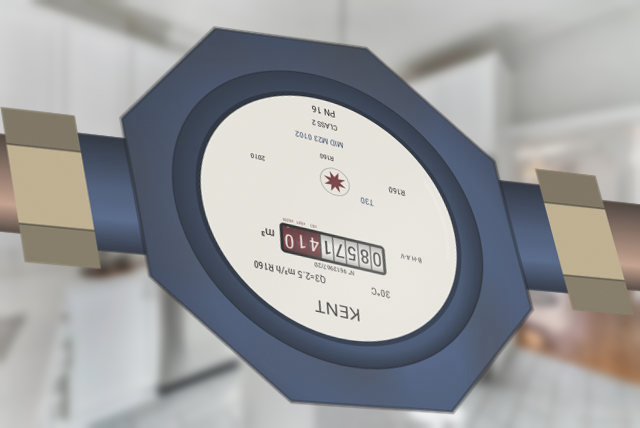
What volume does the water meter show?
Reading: 8571.410 m³
